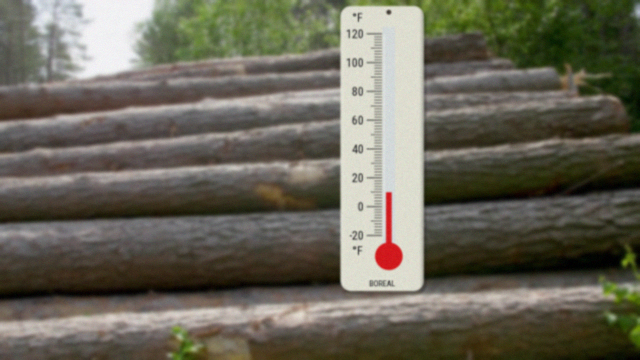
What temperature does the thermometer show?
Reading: 10 °F
